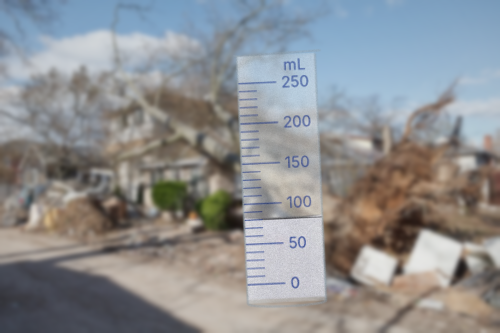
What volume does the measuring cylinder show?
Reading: 80 mL
